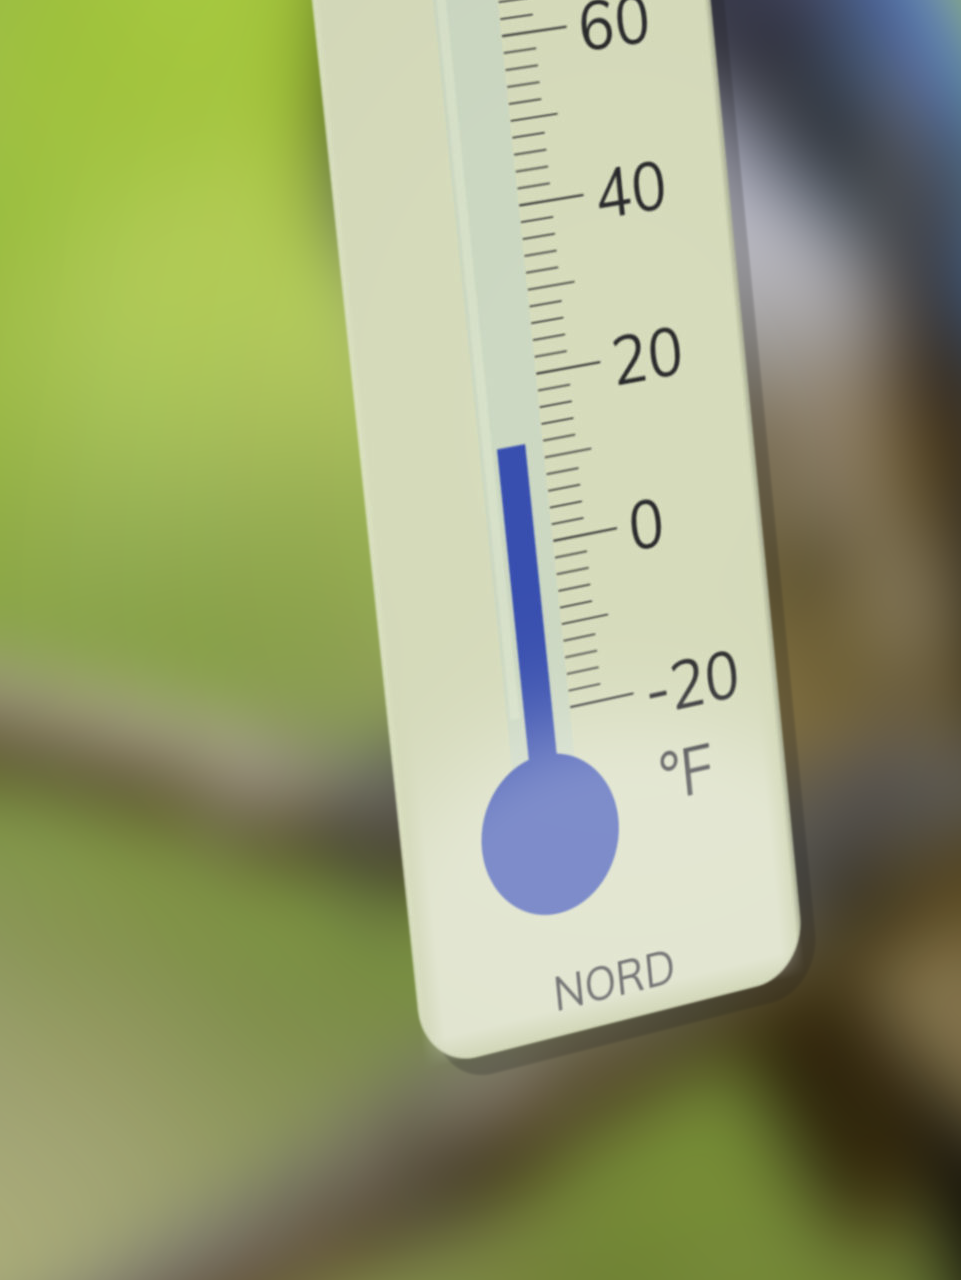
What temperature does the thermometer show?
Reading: 12 °F
